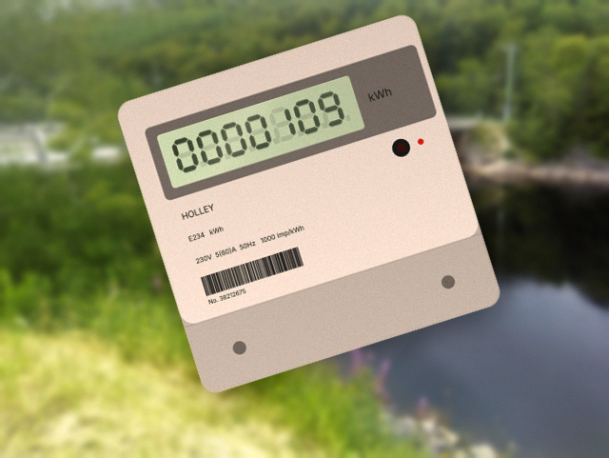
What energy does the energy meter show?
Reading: 109 kWh
